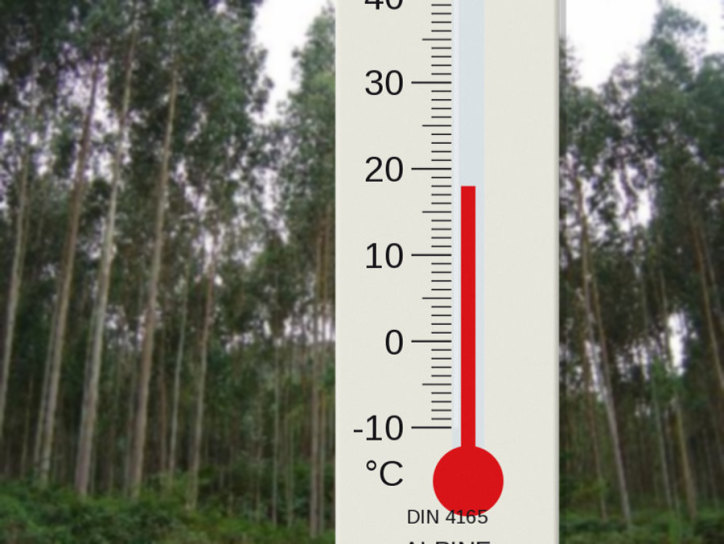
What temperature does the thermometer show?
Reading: 18 °C
